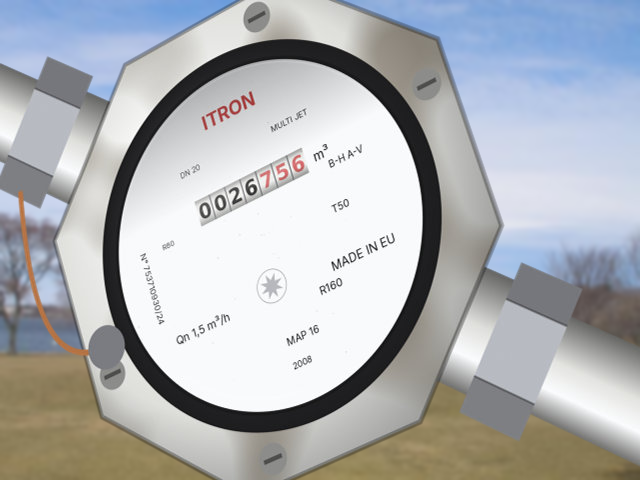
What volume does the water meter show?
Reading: 26.756 m³
